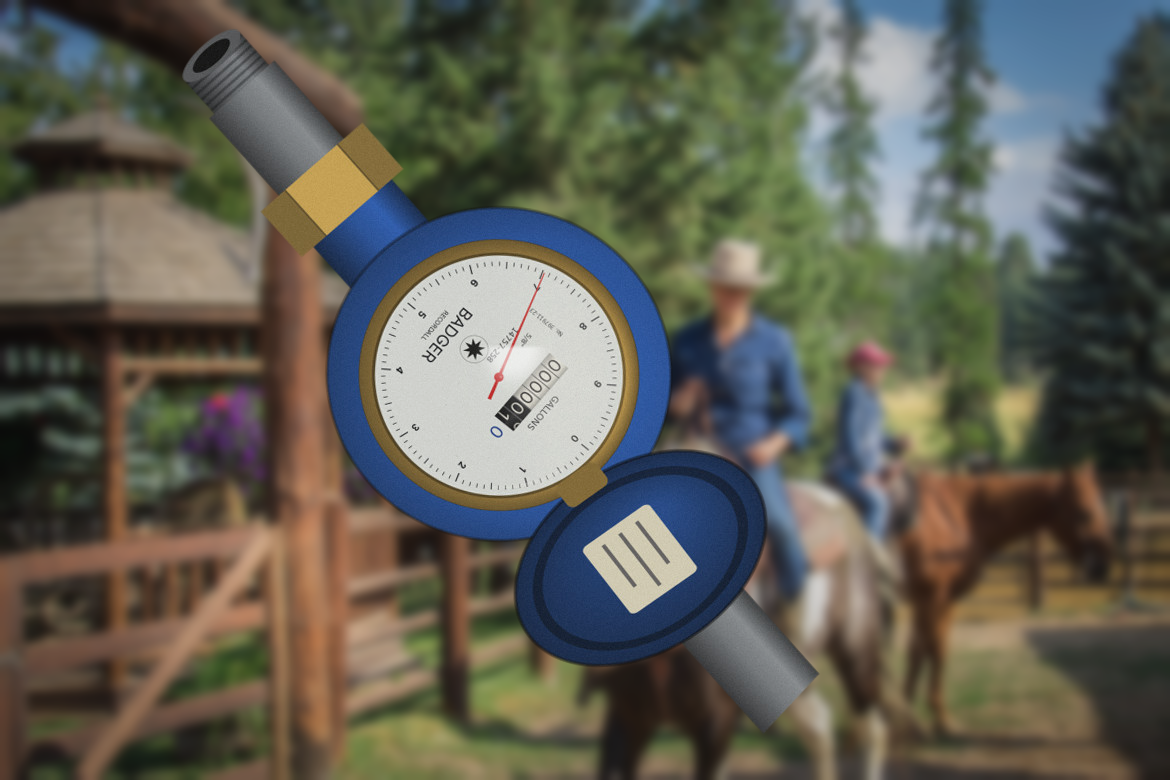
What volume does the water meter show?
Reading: 7.0 gal
